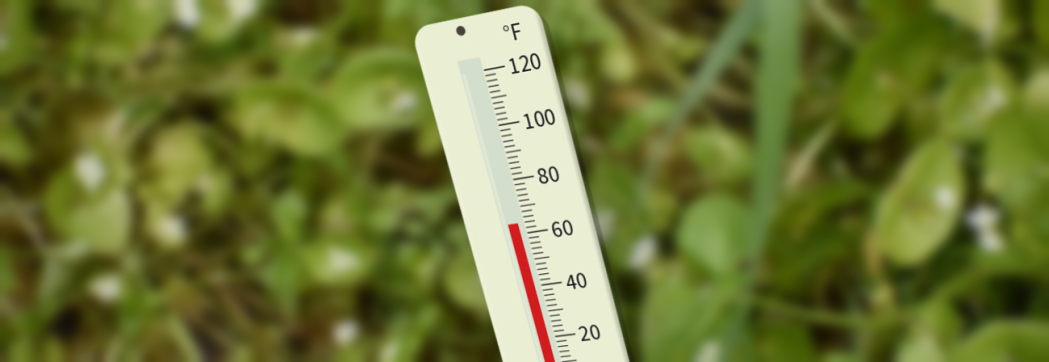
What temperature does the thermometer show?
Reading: 64 °F
